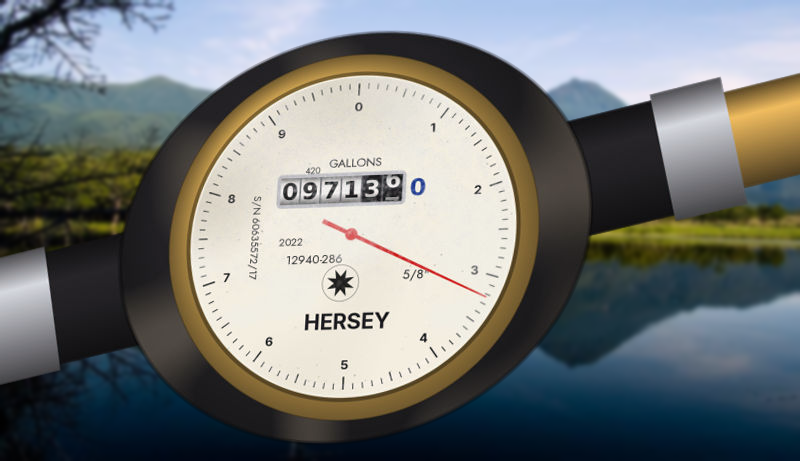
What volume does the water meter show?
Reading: 971363.2 gal
